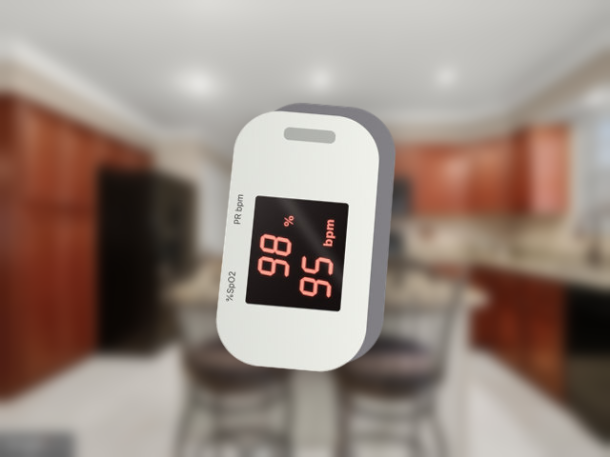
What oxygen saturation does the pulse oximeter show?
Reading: 98 %
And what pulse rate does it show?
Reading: 95 bpm
